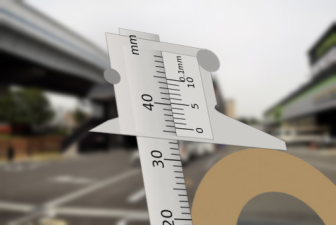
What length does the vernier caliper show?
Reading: 35.8 mm
